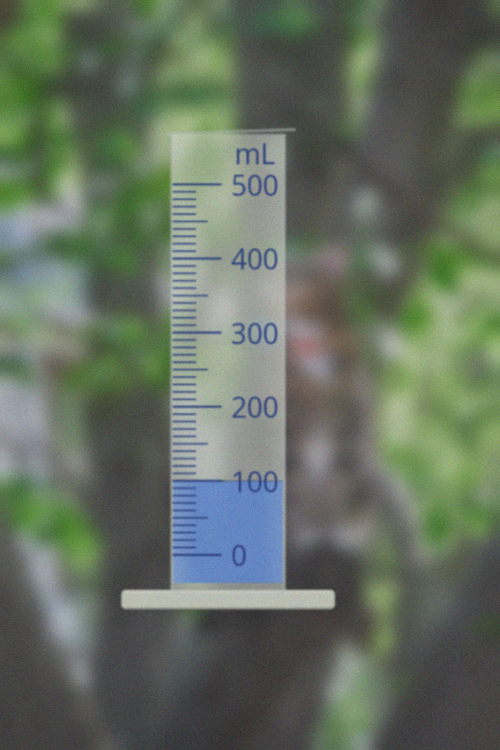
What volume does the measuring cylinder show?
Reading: 100 mL
